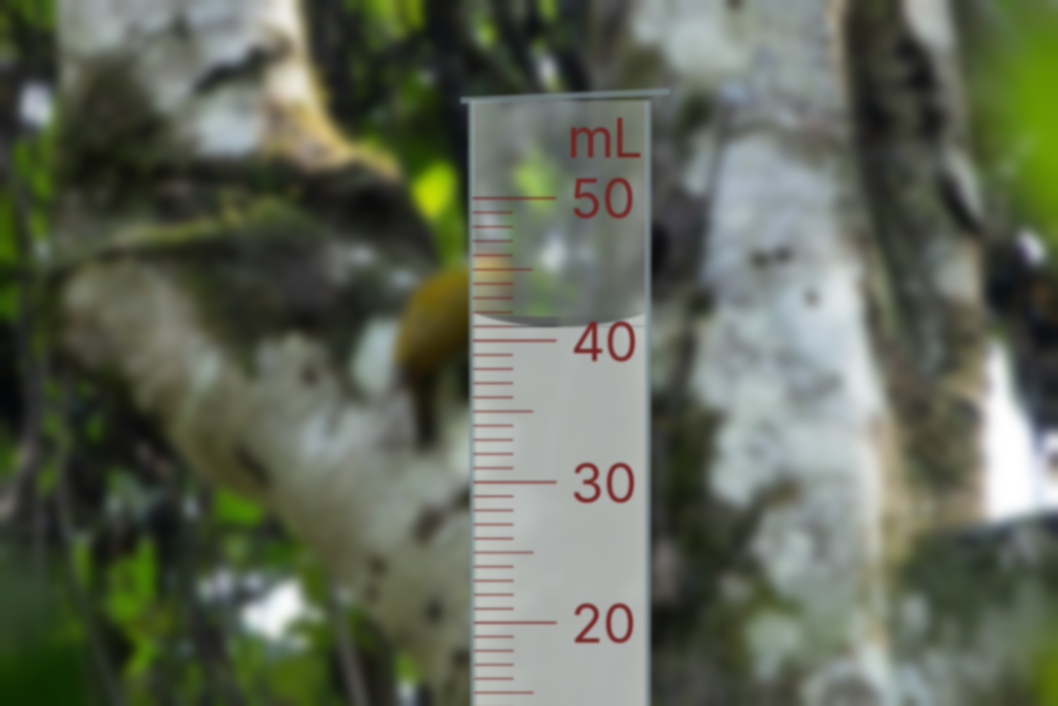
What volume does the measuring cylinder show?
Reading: 41 mL
